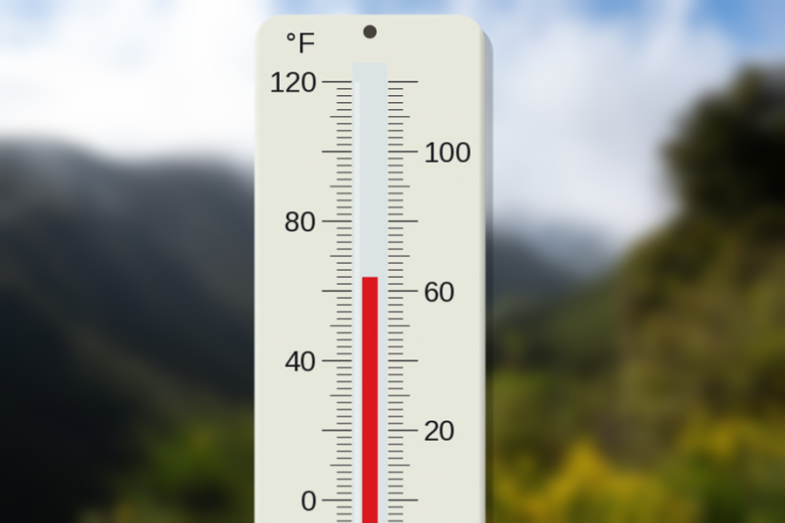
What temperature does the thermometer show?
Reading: 64 °F
